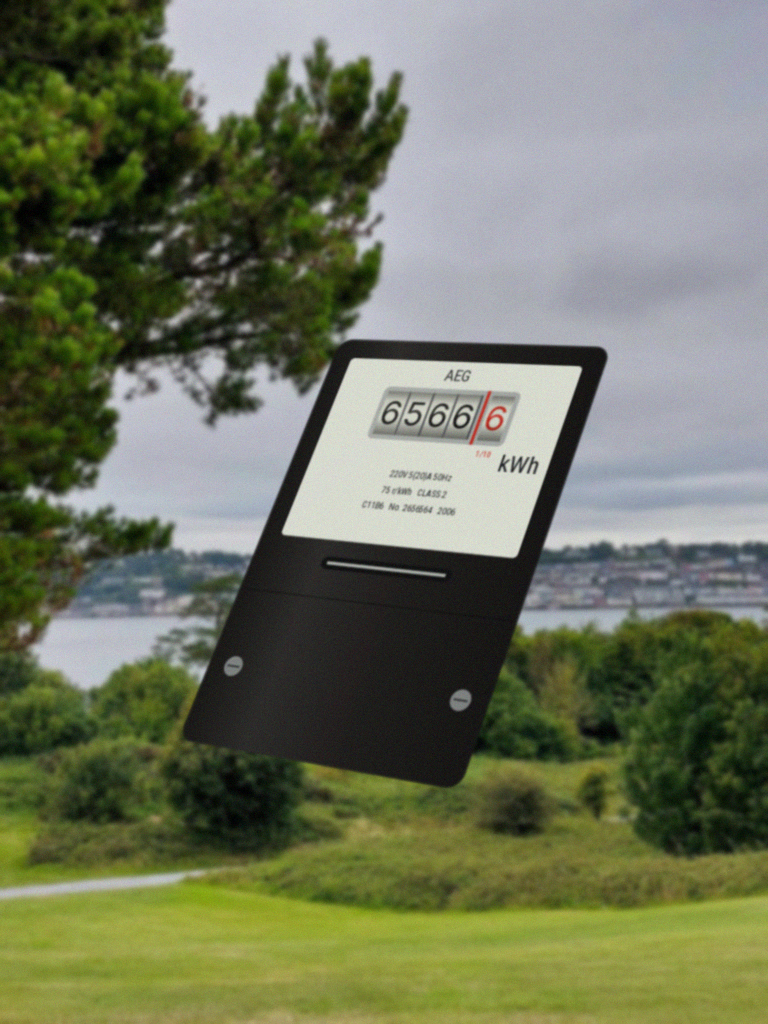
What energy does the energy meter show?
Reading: 6566.6 kWh
